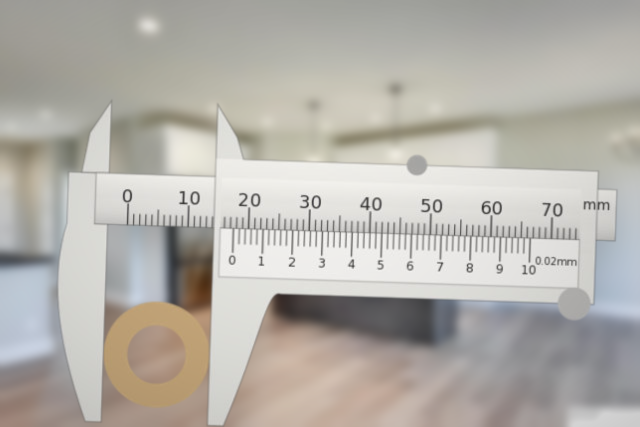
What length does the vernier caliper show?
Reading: 17.5 mm
